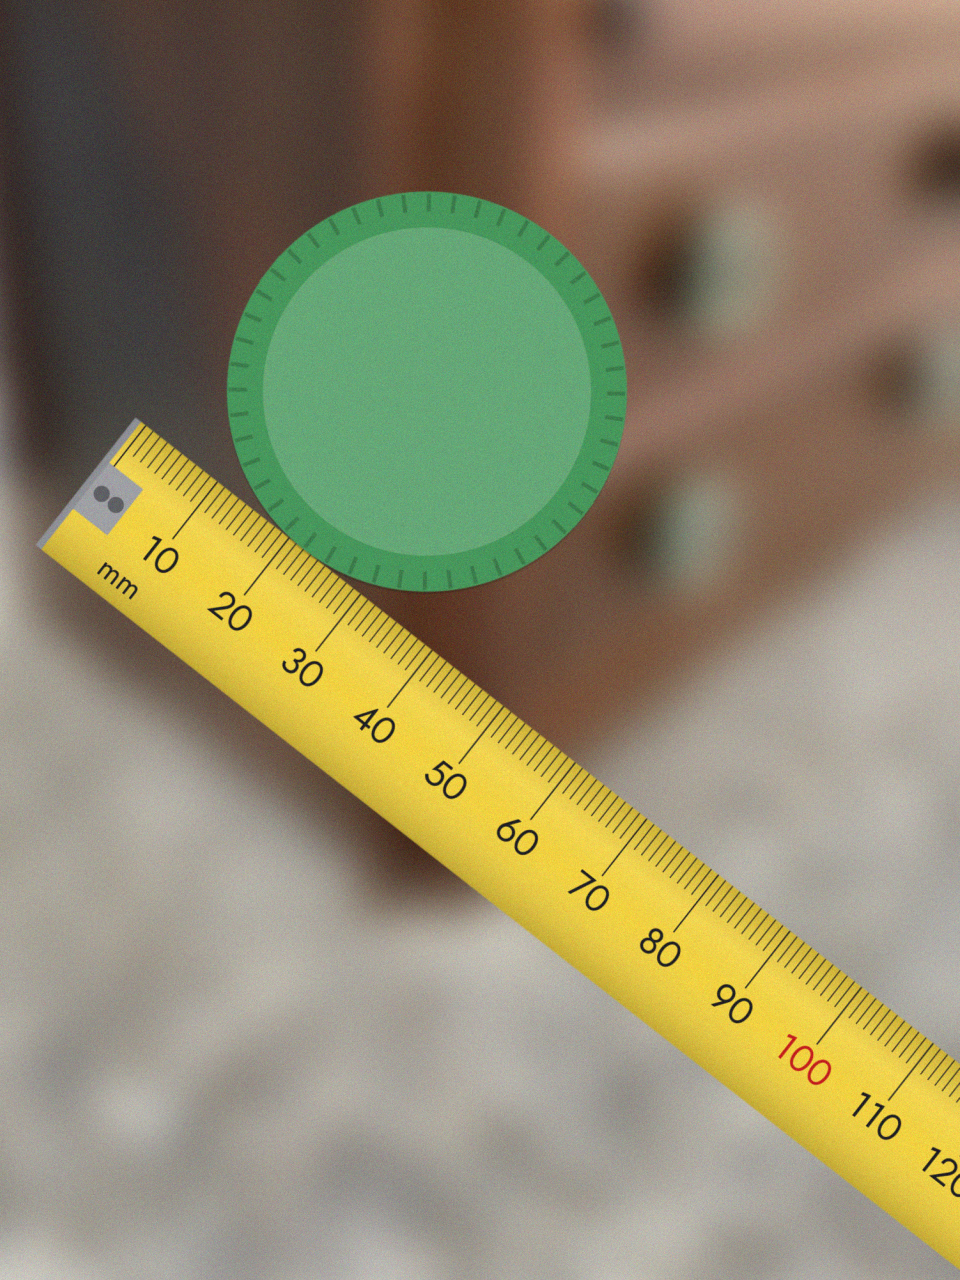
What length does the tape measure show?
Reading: 44 mm
